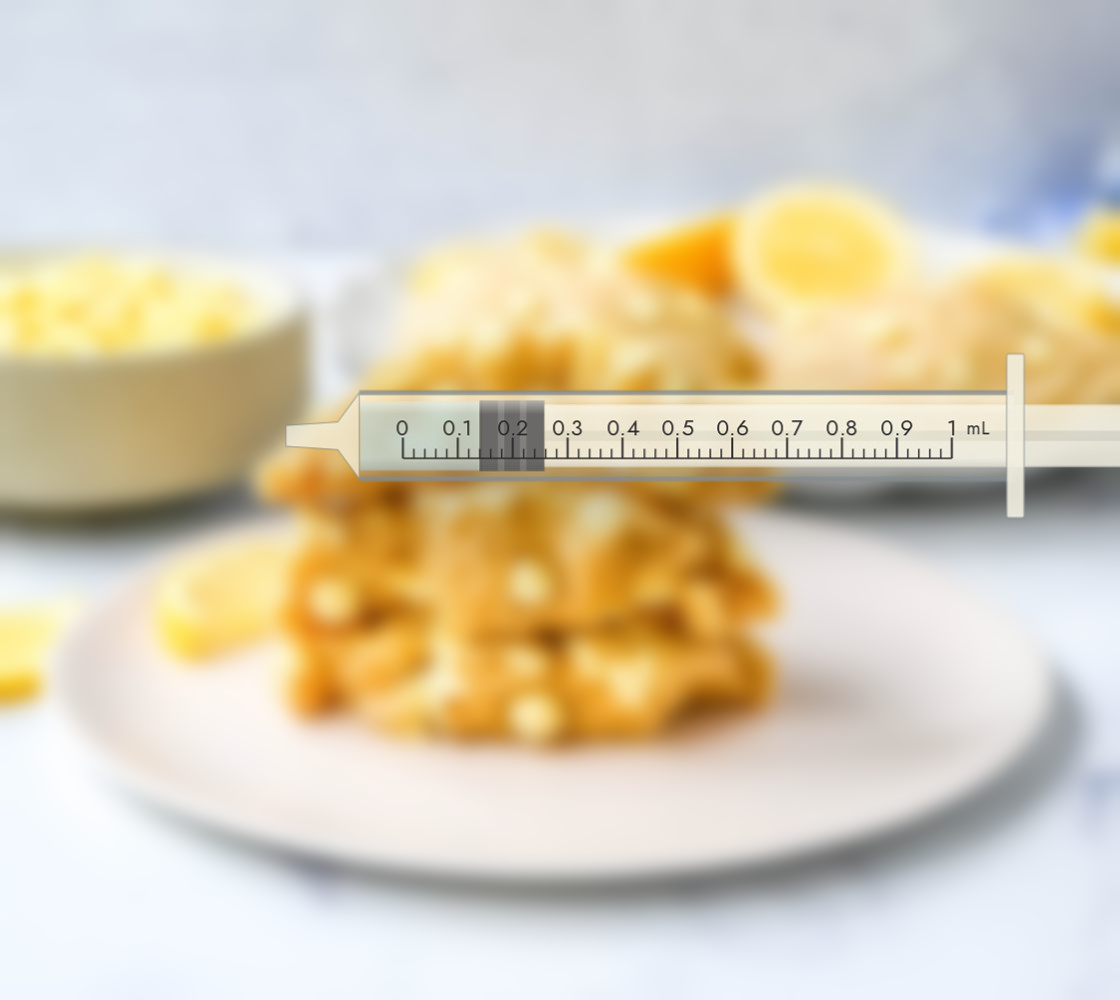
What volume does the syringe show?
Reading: 0.14 mL
